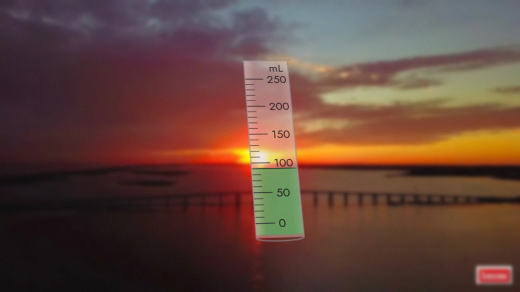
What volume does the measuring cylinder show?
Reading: 90 mL
